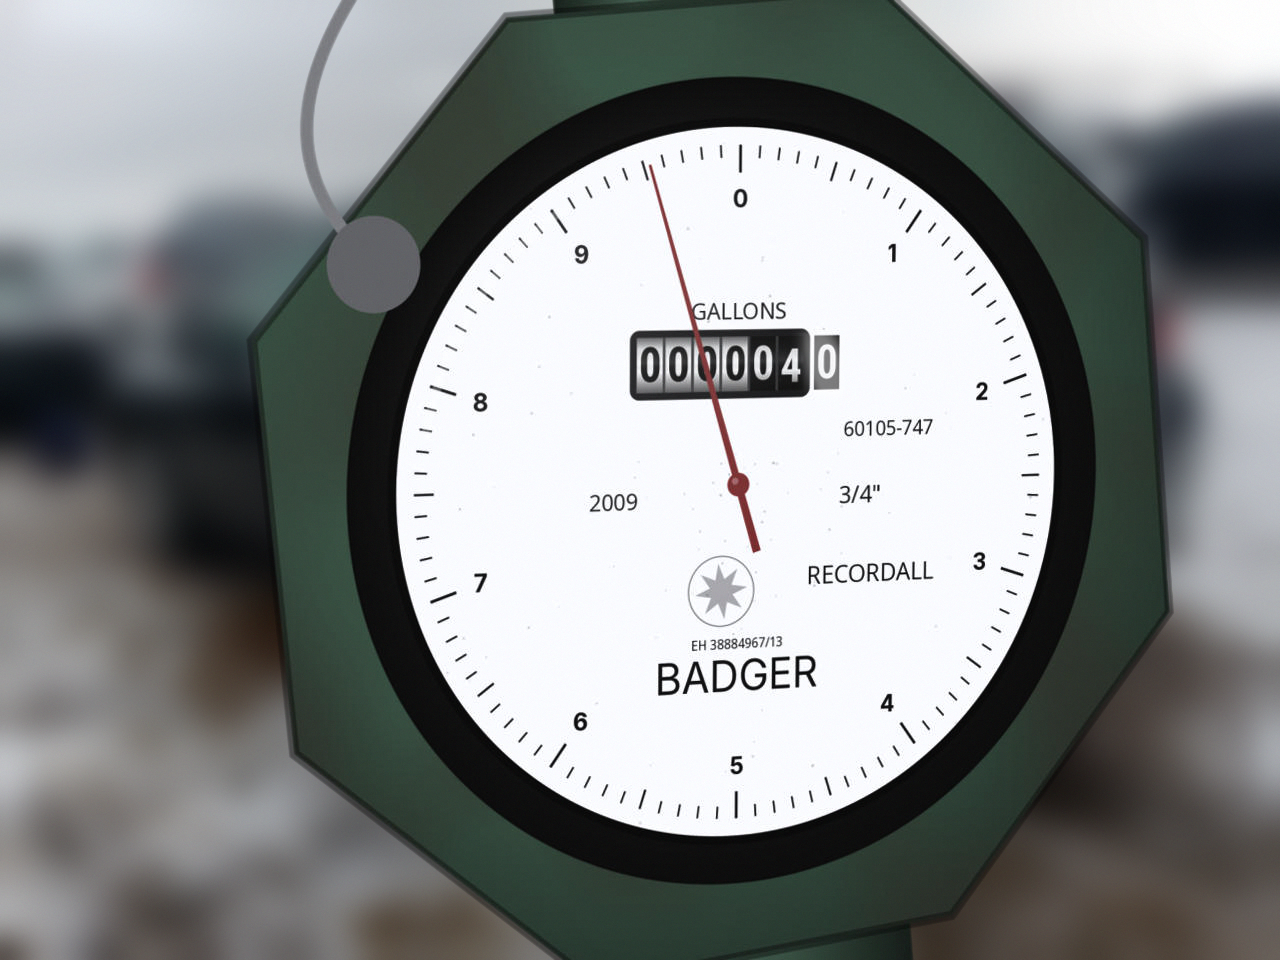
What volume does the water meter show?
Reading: 39.5 gal
